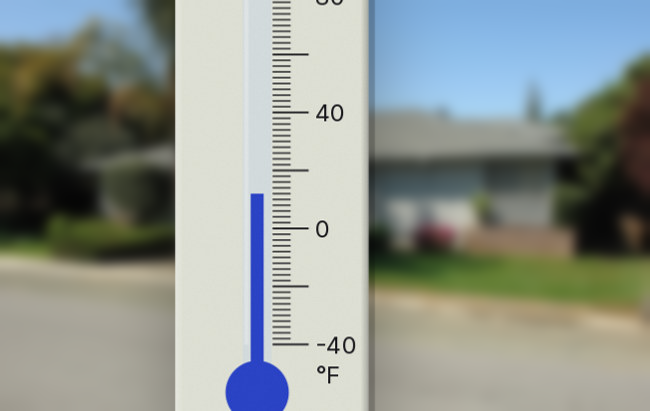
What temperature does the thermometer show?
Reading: 12 °F
